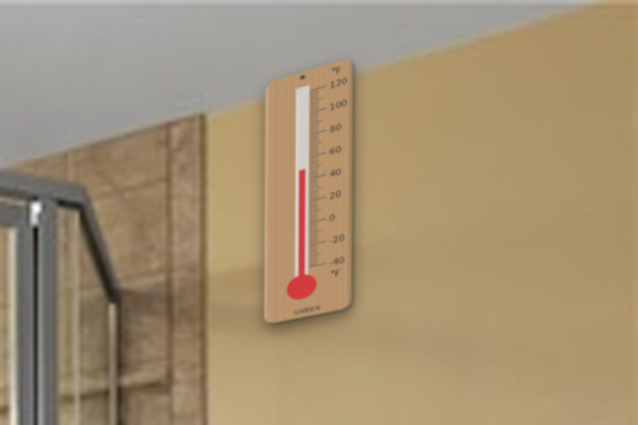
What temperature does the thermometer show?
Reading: 50 °F
